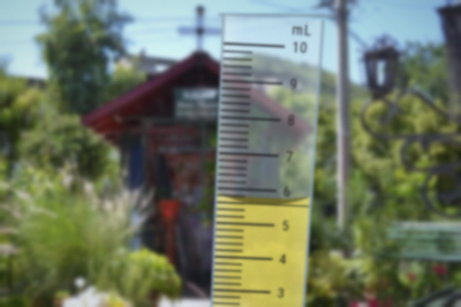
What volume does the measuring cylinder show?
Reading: 5.6 mL
